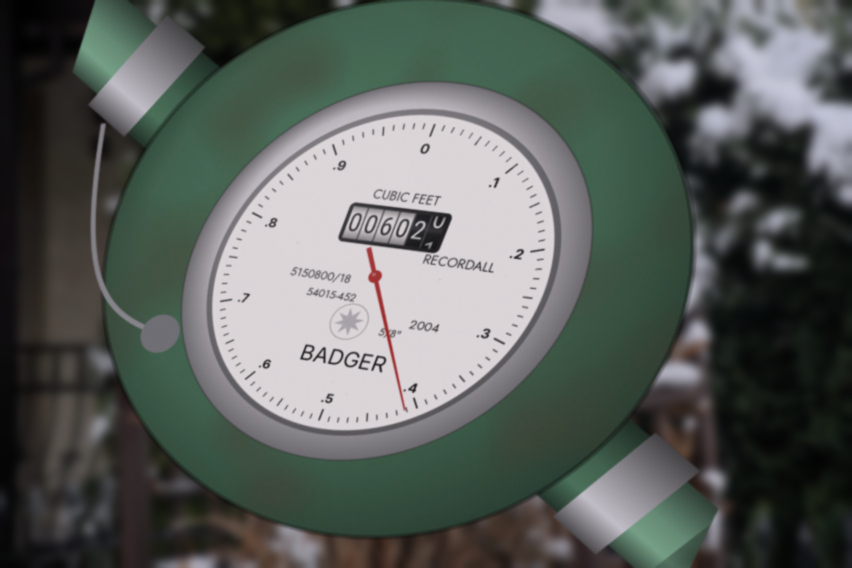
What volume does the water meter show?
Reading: 6020.41 ft³
